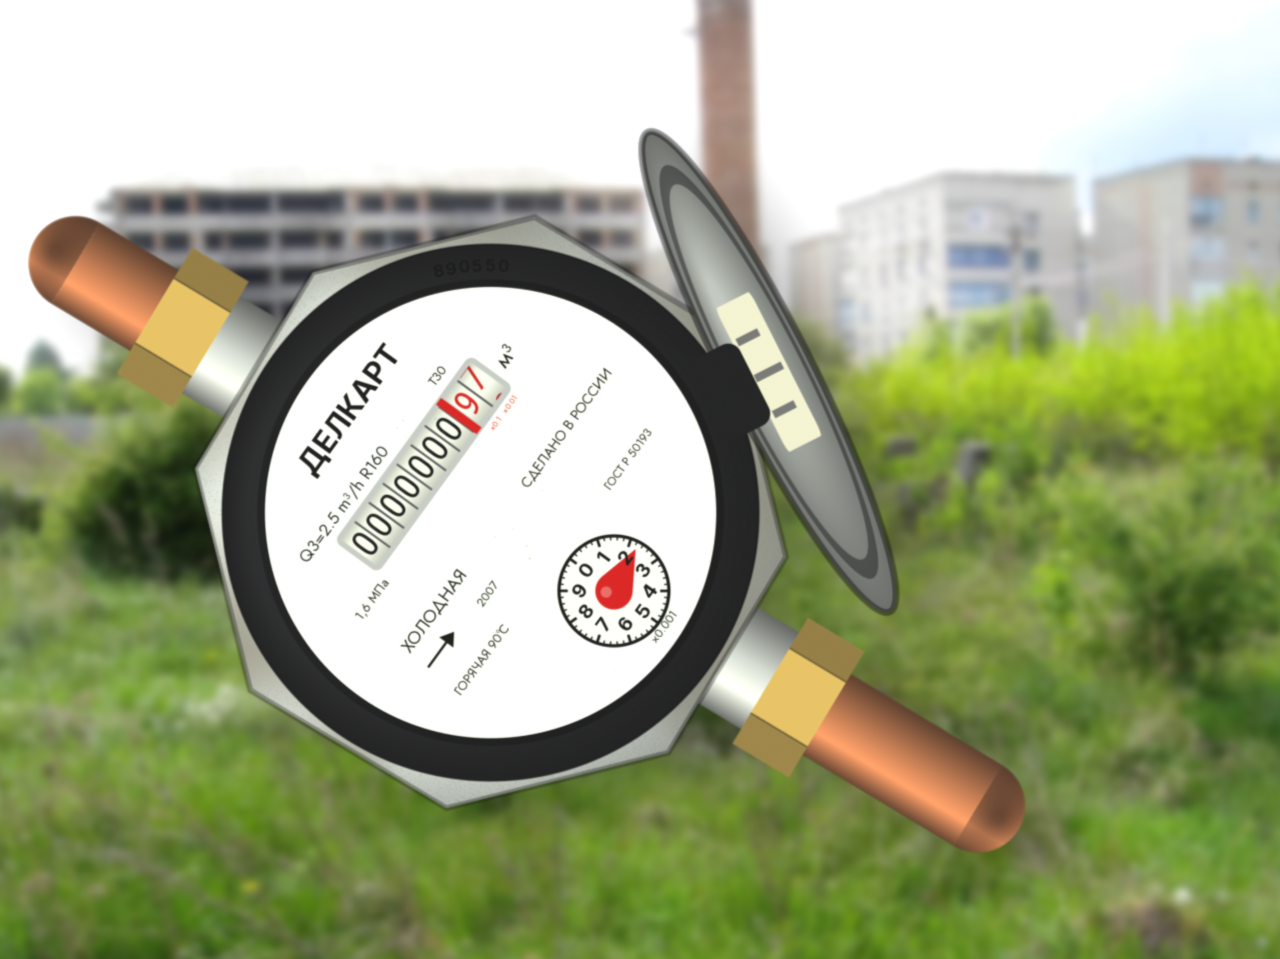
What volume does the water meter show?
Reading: 0.972 m³
